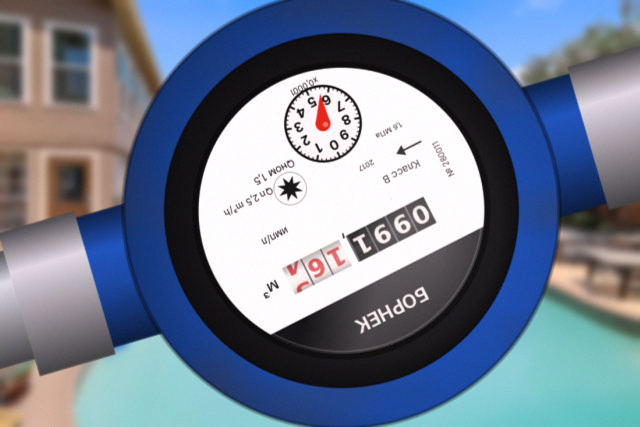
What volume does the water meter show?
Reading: 991.1635 m³
